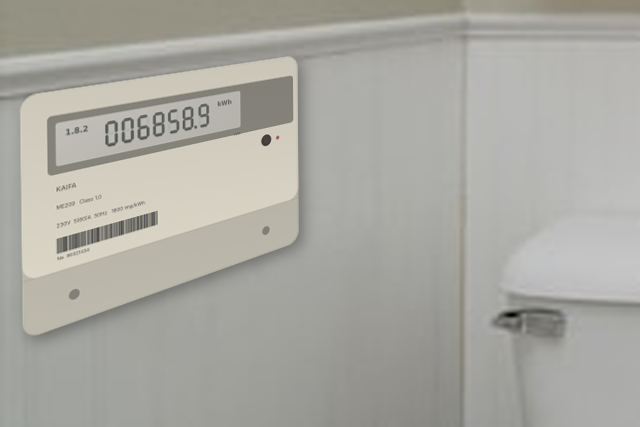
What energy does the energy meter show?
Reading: 6858.9 kWh
